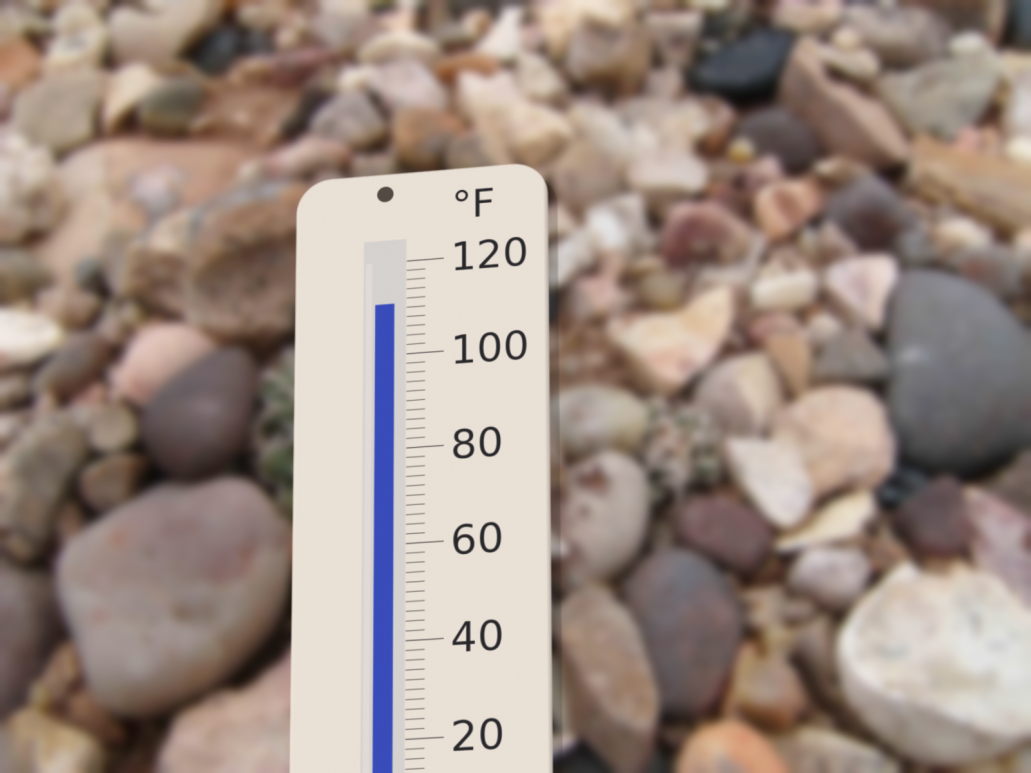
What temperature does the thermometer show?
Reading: 111 °F
